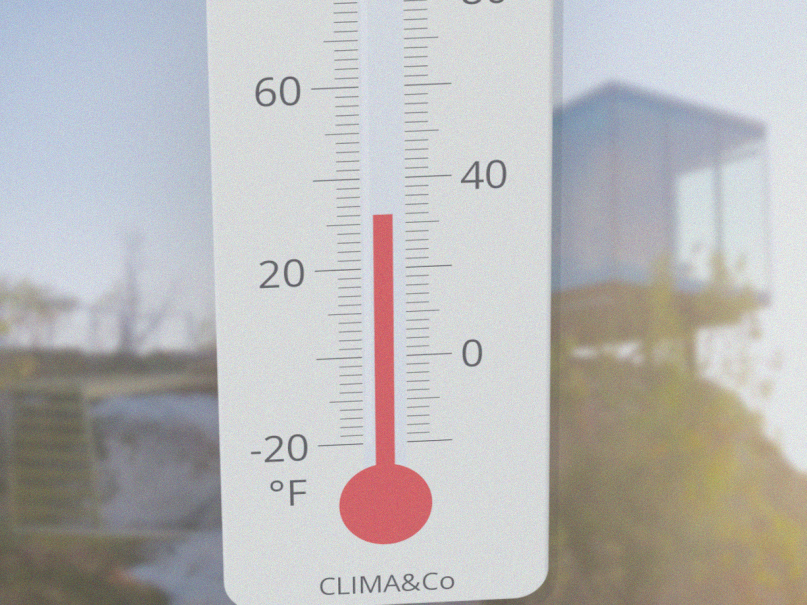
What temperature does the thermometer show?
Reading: 32 °F
